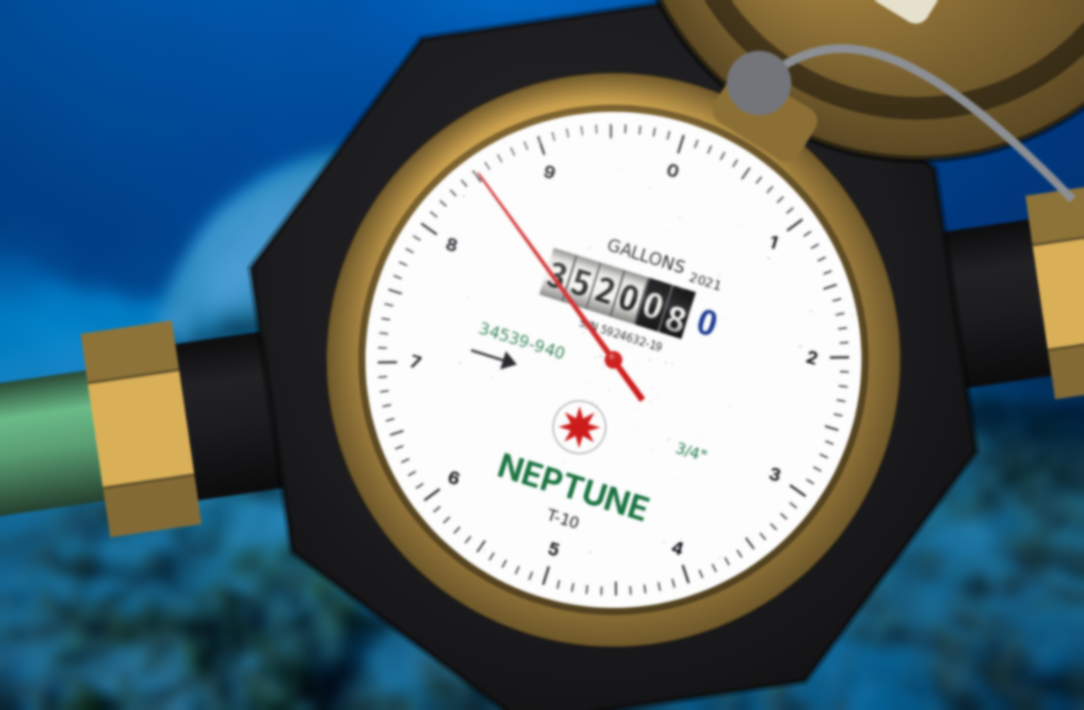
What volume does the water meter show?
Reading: 3520078.5 gal
